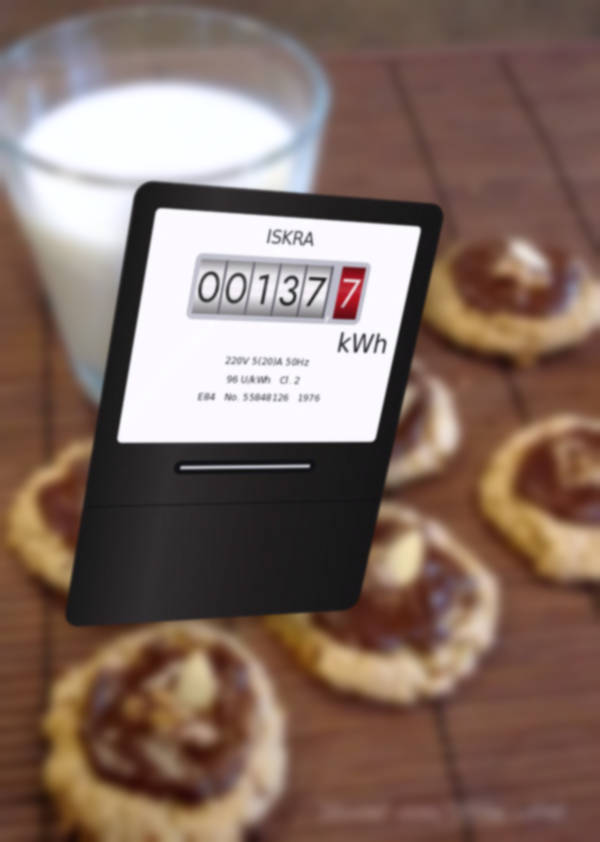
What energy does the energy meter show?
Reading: 137.7 kWh
